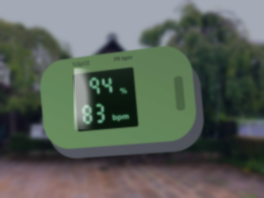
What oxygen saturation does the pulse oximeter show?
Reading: 94 %
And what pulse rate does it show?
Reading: 83 bpm
